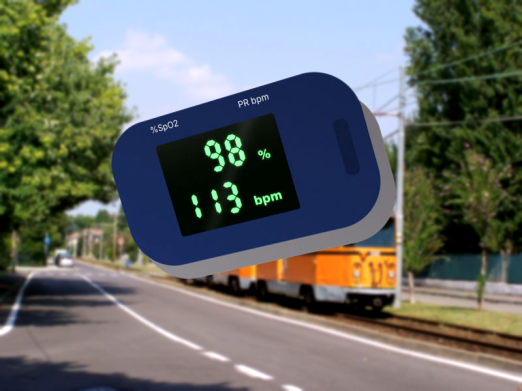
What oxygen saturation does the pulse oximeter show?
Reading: 98 %
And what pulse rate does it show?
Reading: 113 bpm
